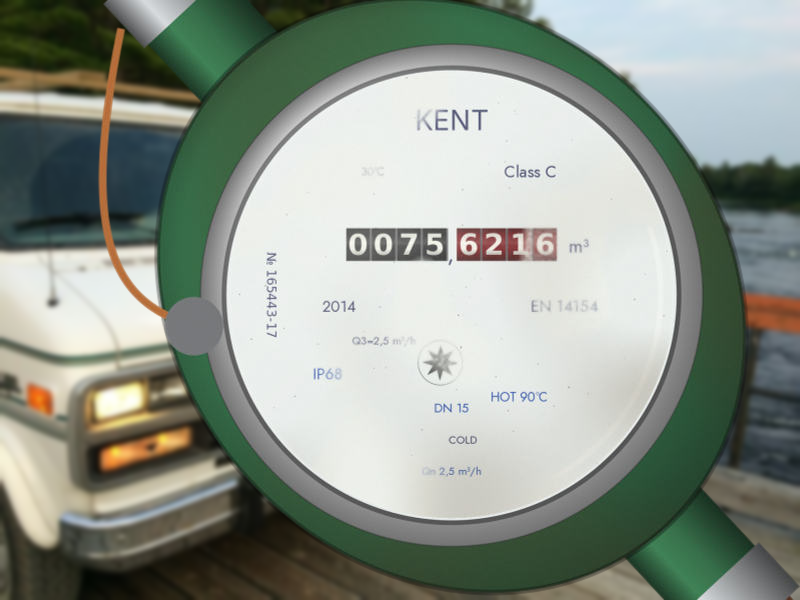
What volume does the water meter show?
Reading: 75.6216 m³
